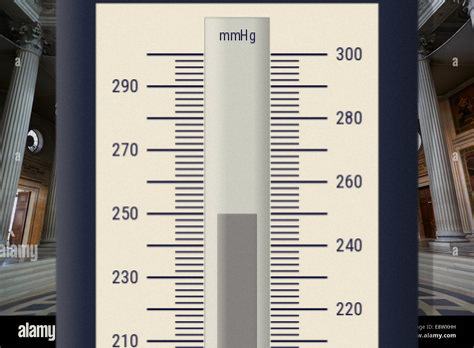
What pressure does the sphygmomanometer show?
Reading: 250 mmHg
